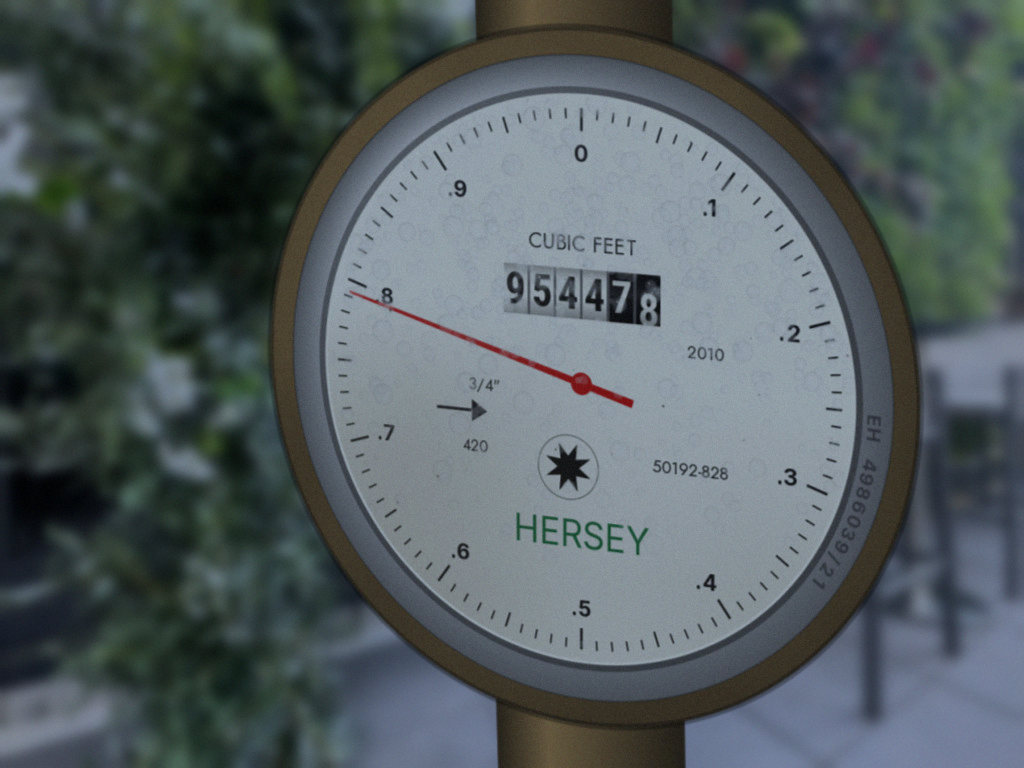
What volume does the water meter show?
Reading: 954477.79 ft³
